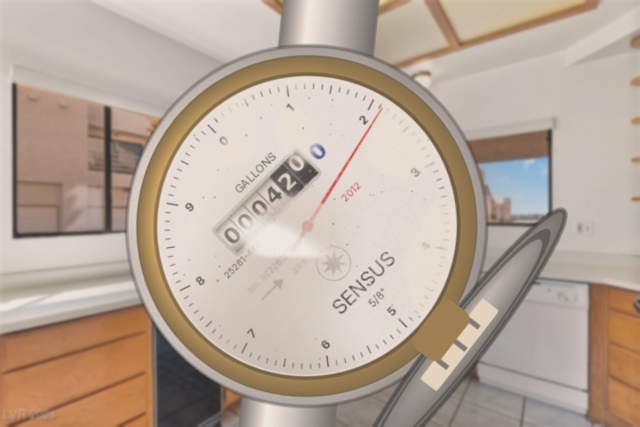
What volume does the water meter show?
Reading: 4202.1 gal
